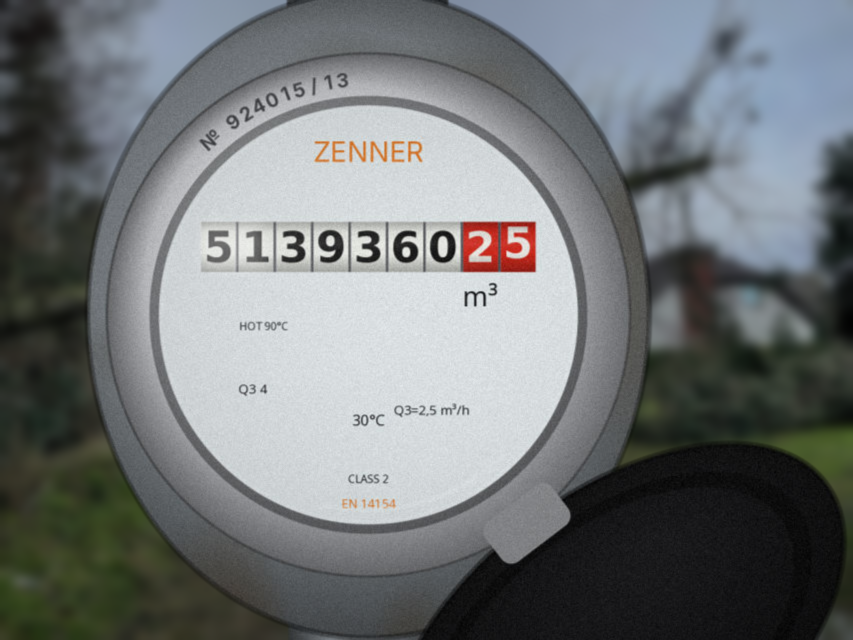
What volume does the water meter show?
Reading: 5139360.25 m³
